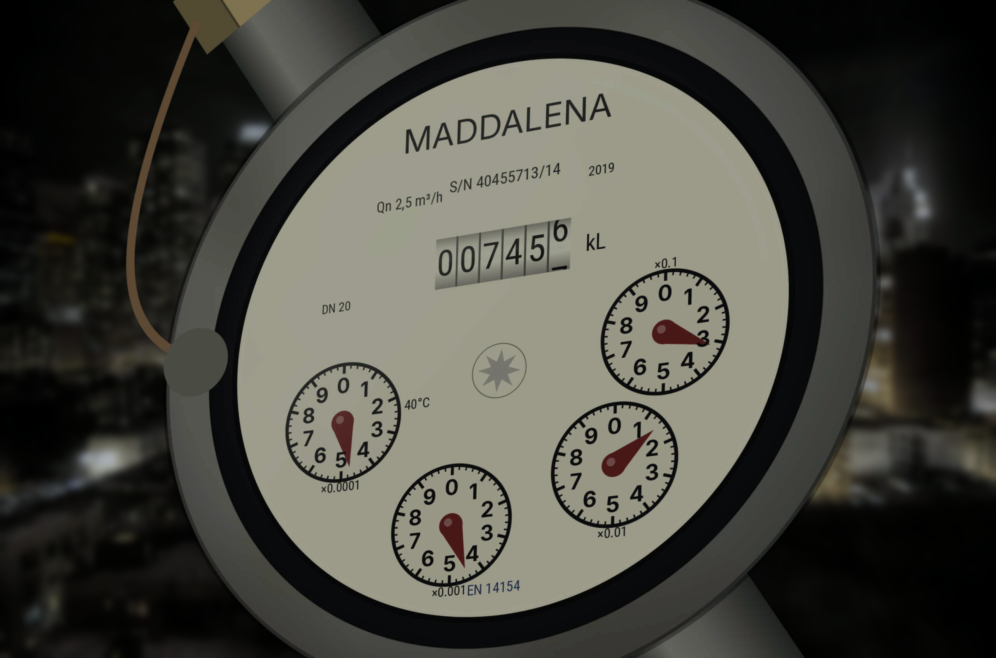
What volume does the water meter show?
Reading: 7456.3144 kL
